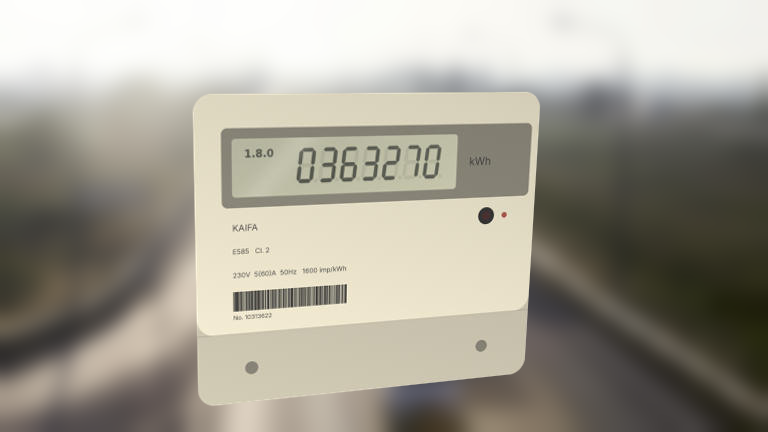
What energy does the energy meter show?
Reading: 363270 kWh
